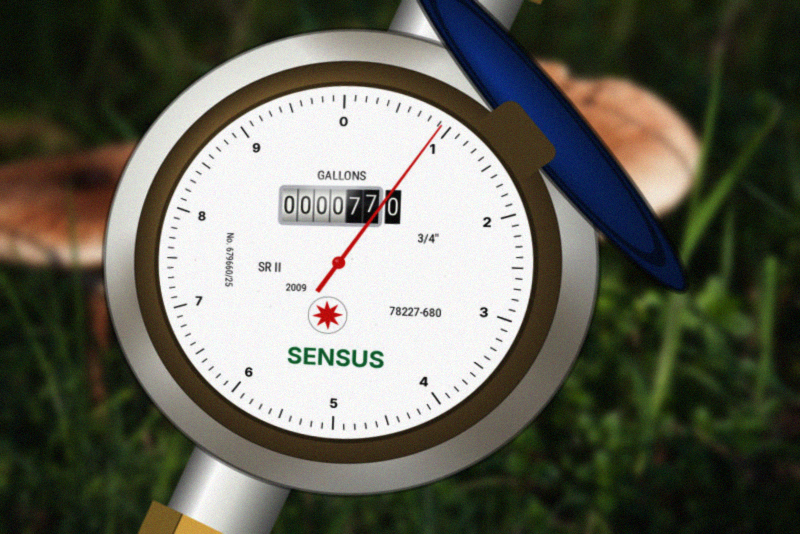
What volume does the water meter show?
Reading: 770.9 gal
